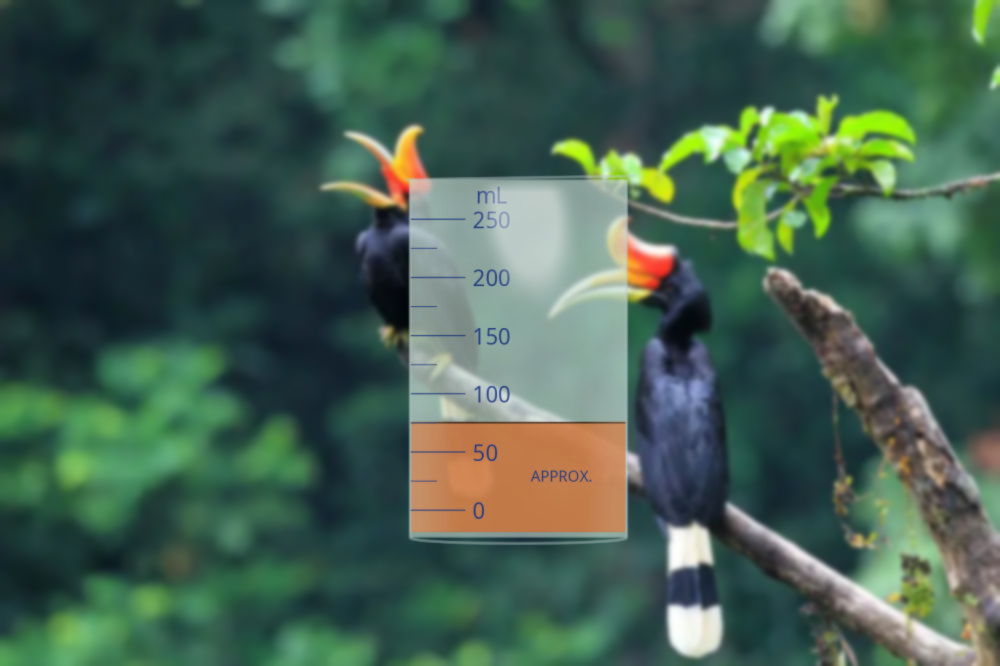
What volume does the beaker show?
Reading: 75 mL
